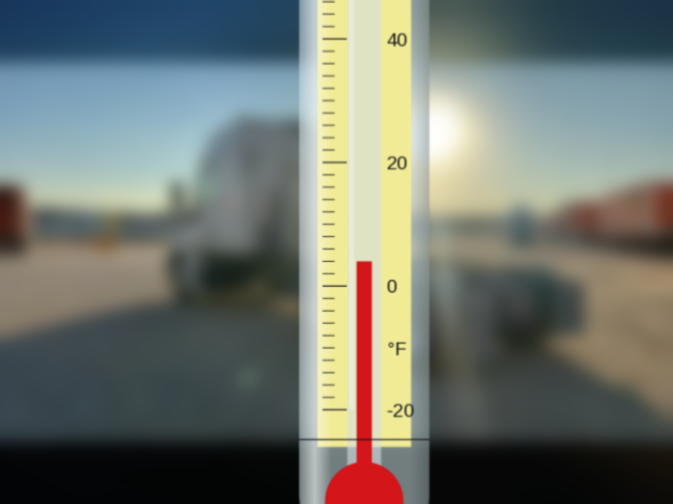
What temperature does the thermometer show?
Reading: 4 °F
